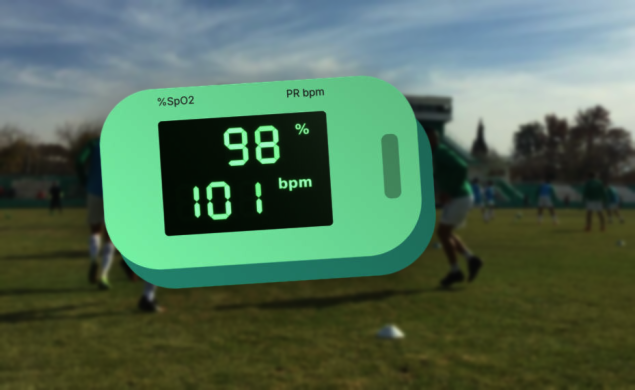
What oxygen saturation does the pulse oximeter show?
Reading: 98 %
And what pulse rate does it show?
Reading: 101 bpm
